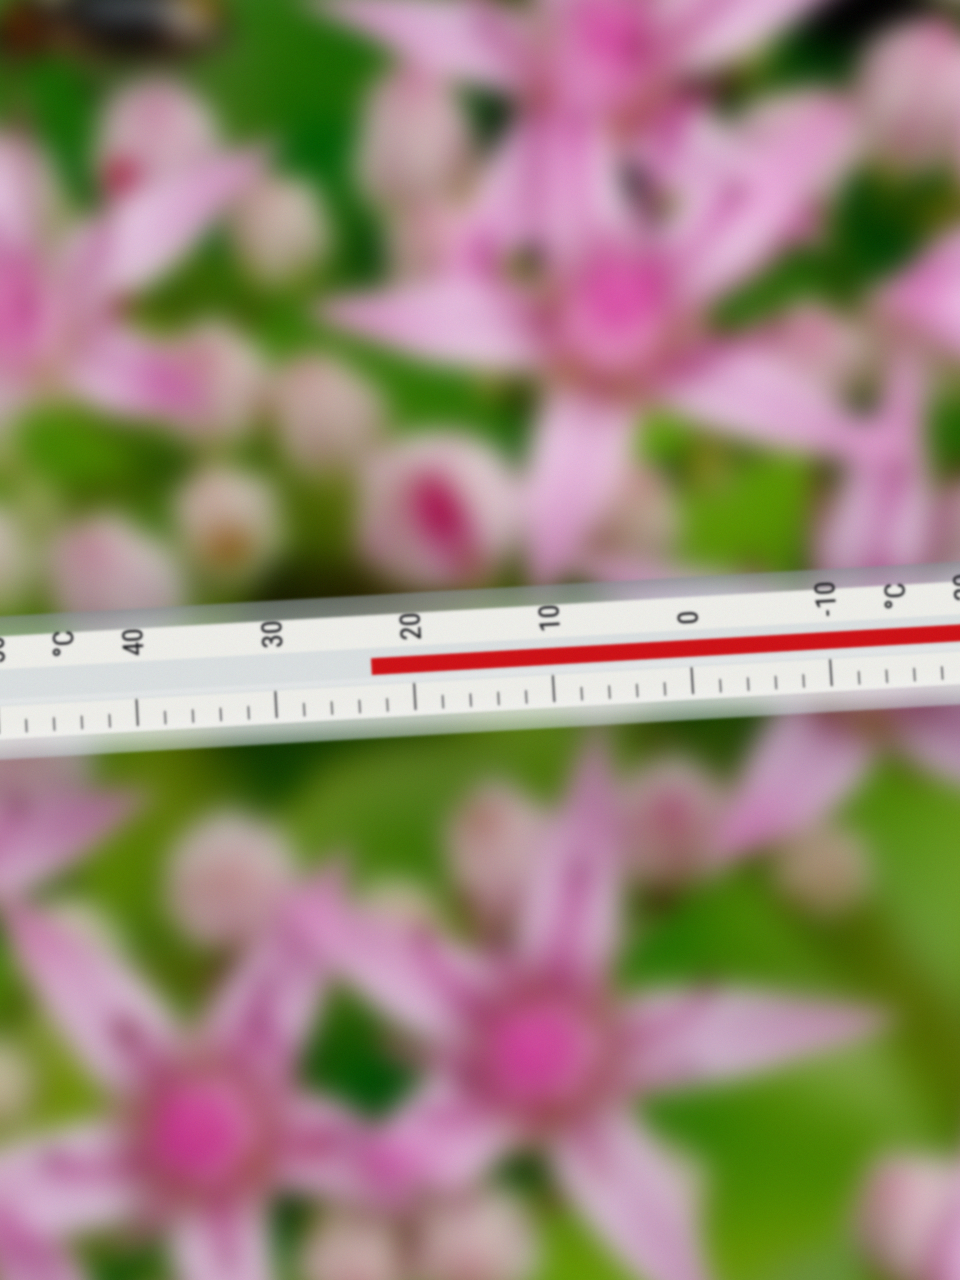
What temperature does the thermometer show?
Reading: 23 °C
